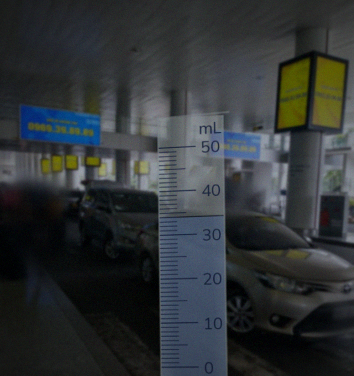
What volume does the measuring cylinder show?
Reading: 34 mL
